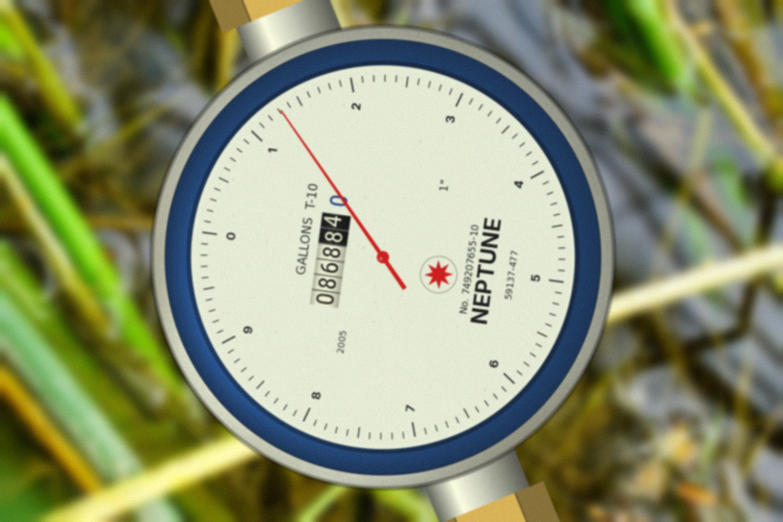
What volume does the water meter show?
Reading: 868841.3 gal
